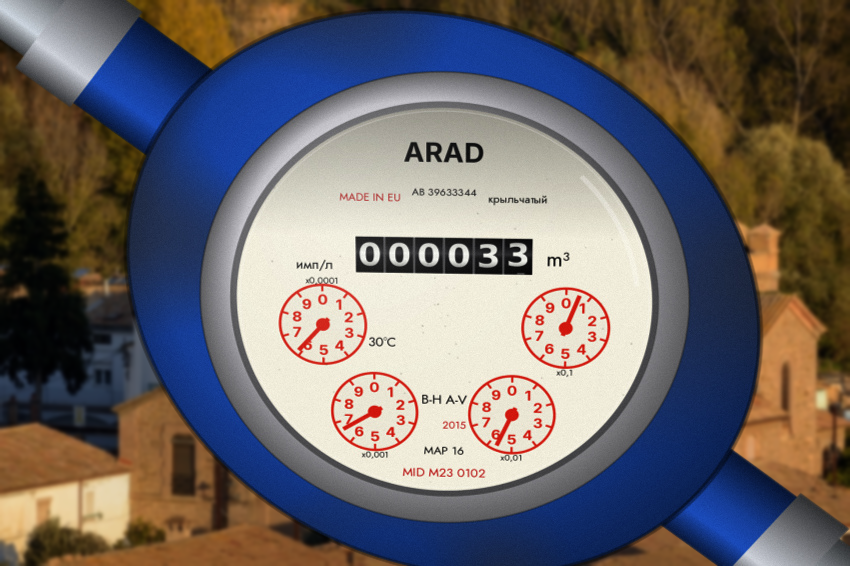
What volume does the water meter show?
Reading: 33.0566 m³
